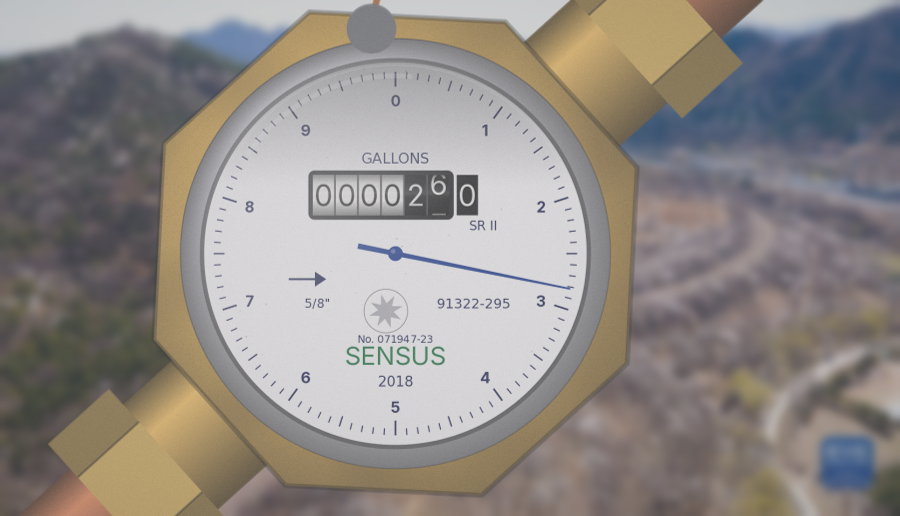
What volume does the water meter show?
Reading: 262.8 gal
